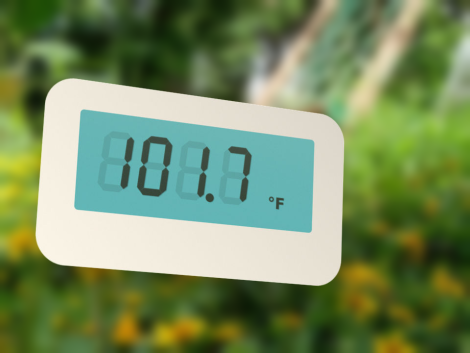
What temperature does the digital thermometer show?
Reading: 101.7 °F
